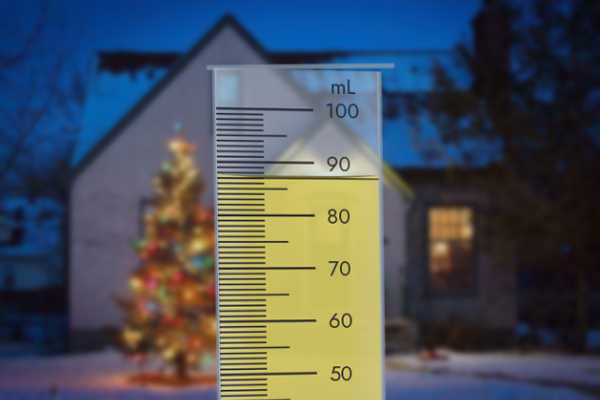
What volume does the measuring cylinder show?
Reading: 87 mL
